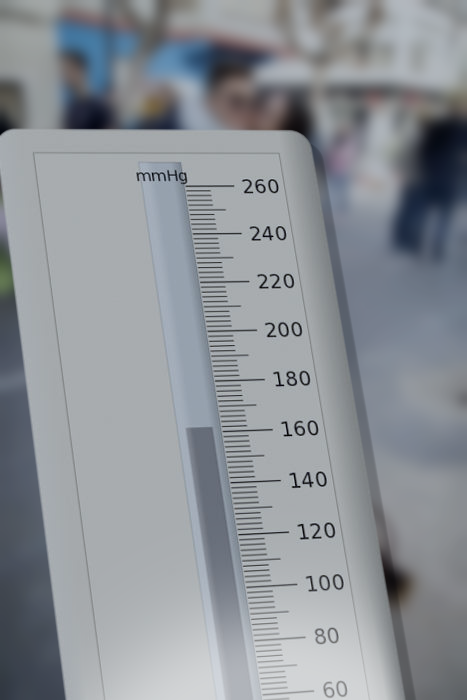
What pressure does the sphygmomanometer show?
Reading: 162 mmHg
